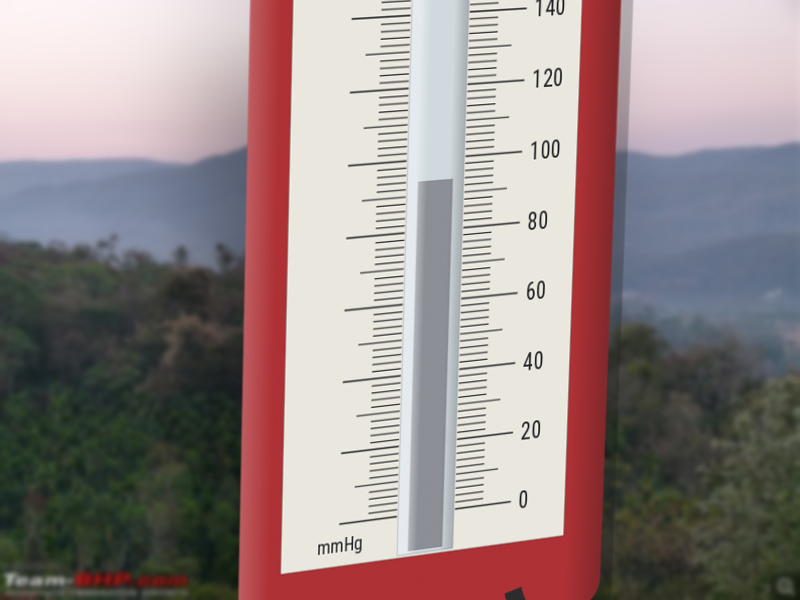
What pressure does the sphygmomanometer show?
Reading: 94 mmHg
